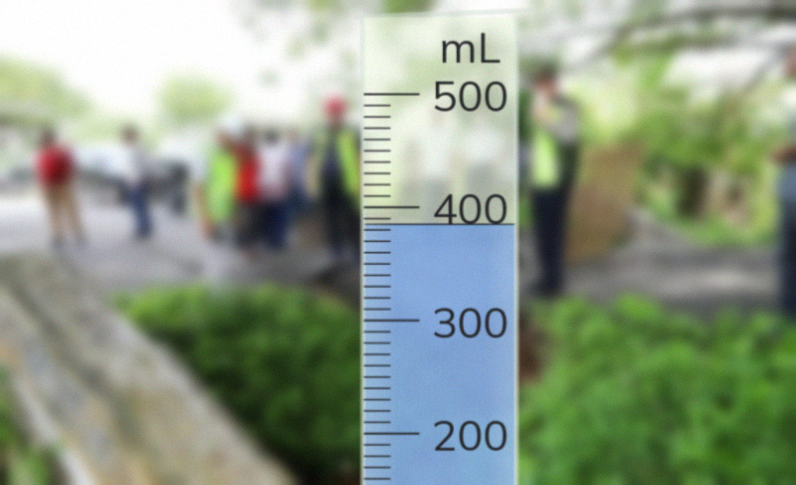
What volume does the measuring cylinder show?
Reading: 385 mL
